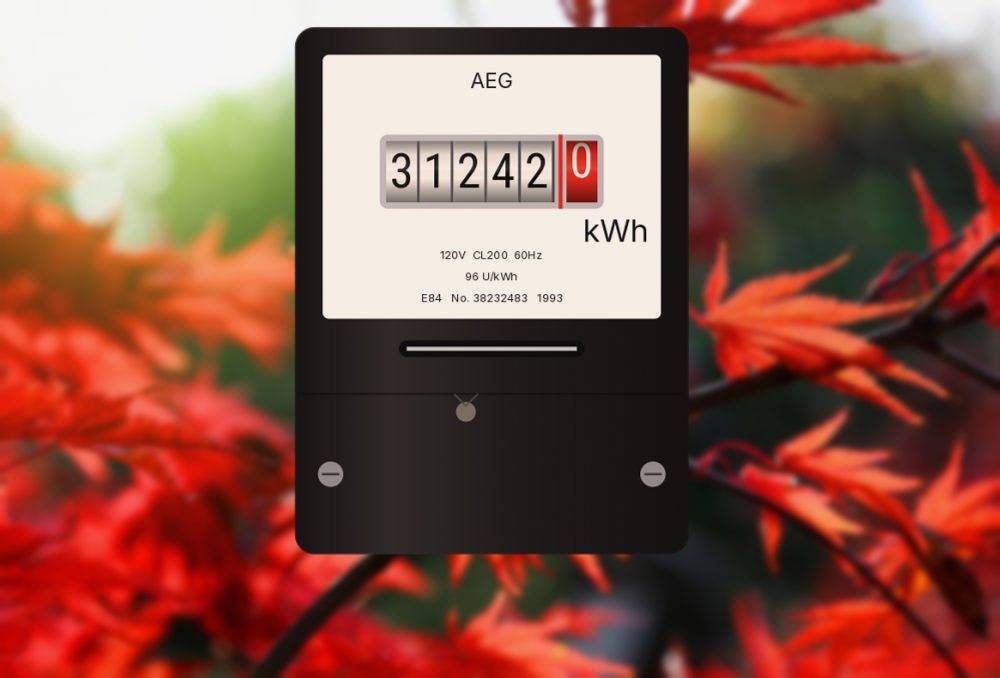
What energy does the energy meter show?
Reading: 31242.0 kWh
